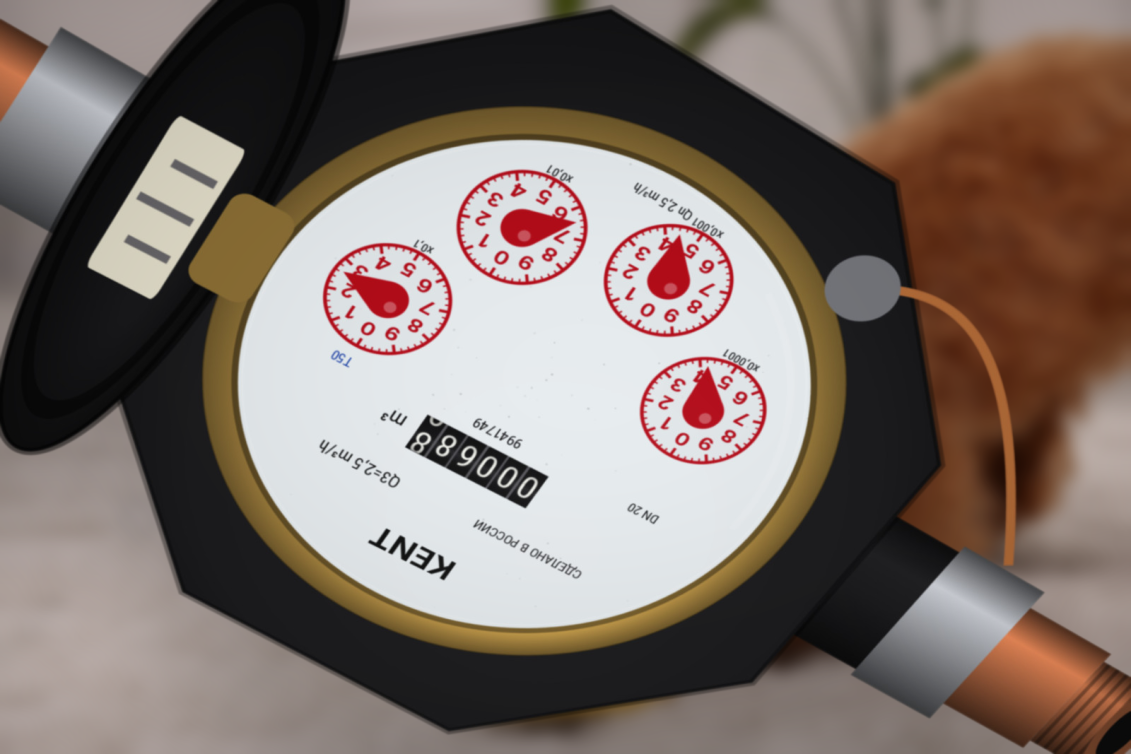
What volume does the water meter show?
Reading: 688.2644 m³
